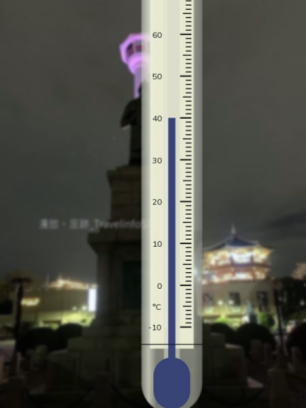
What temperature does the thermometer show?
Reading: 40 °C
